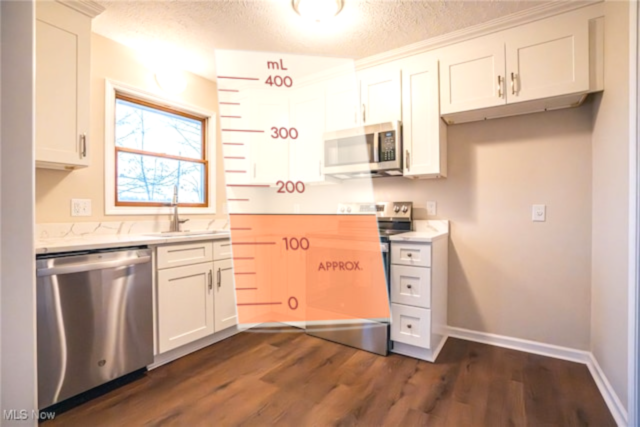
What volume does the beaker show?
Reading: 150 mL
